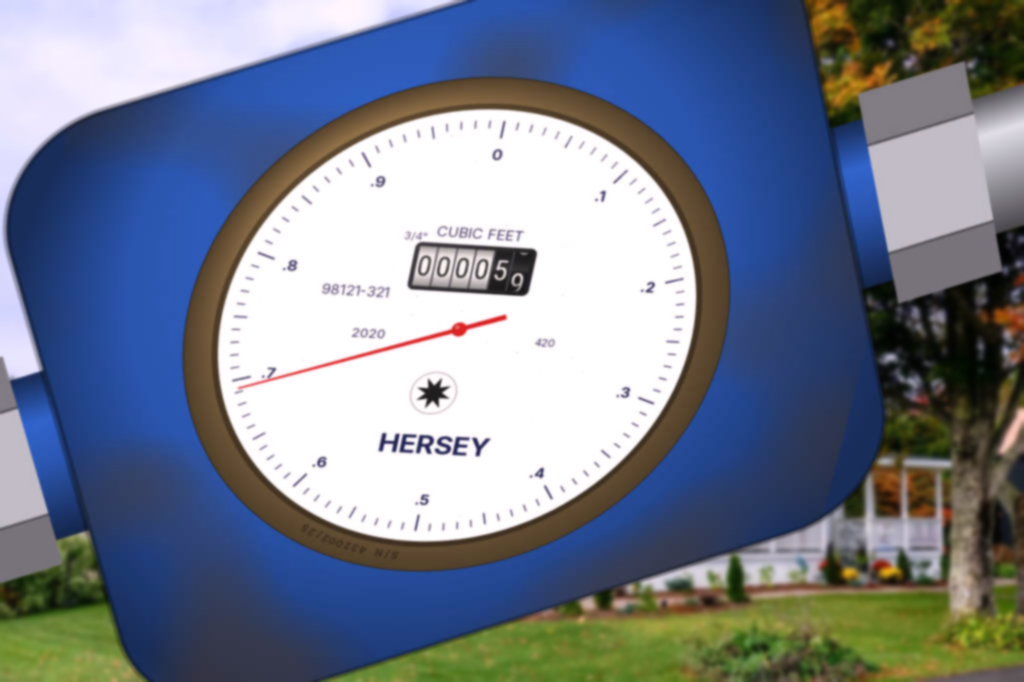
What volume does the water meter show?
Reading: 58.69 ft³
